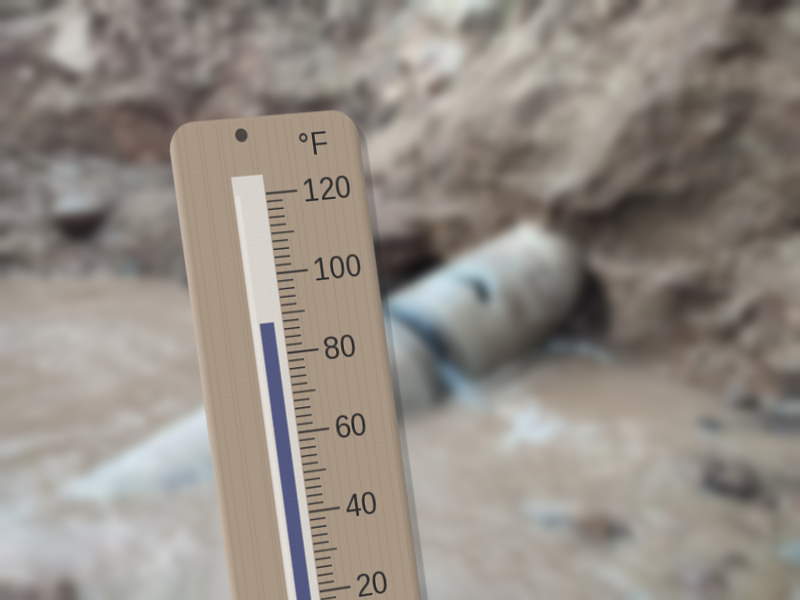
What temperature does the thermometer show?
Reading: 88 °F
